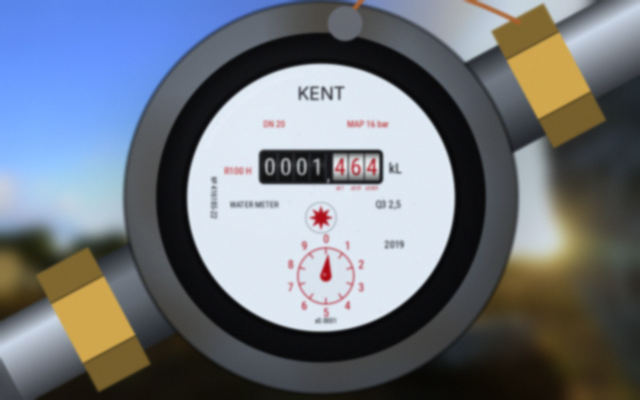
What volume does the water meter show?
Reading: 1.4640 kL
